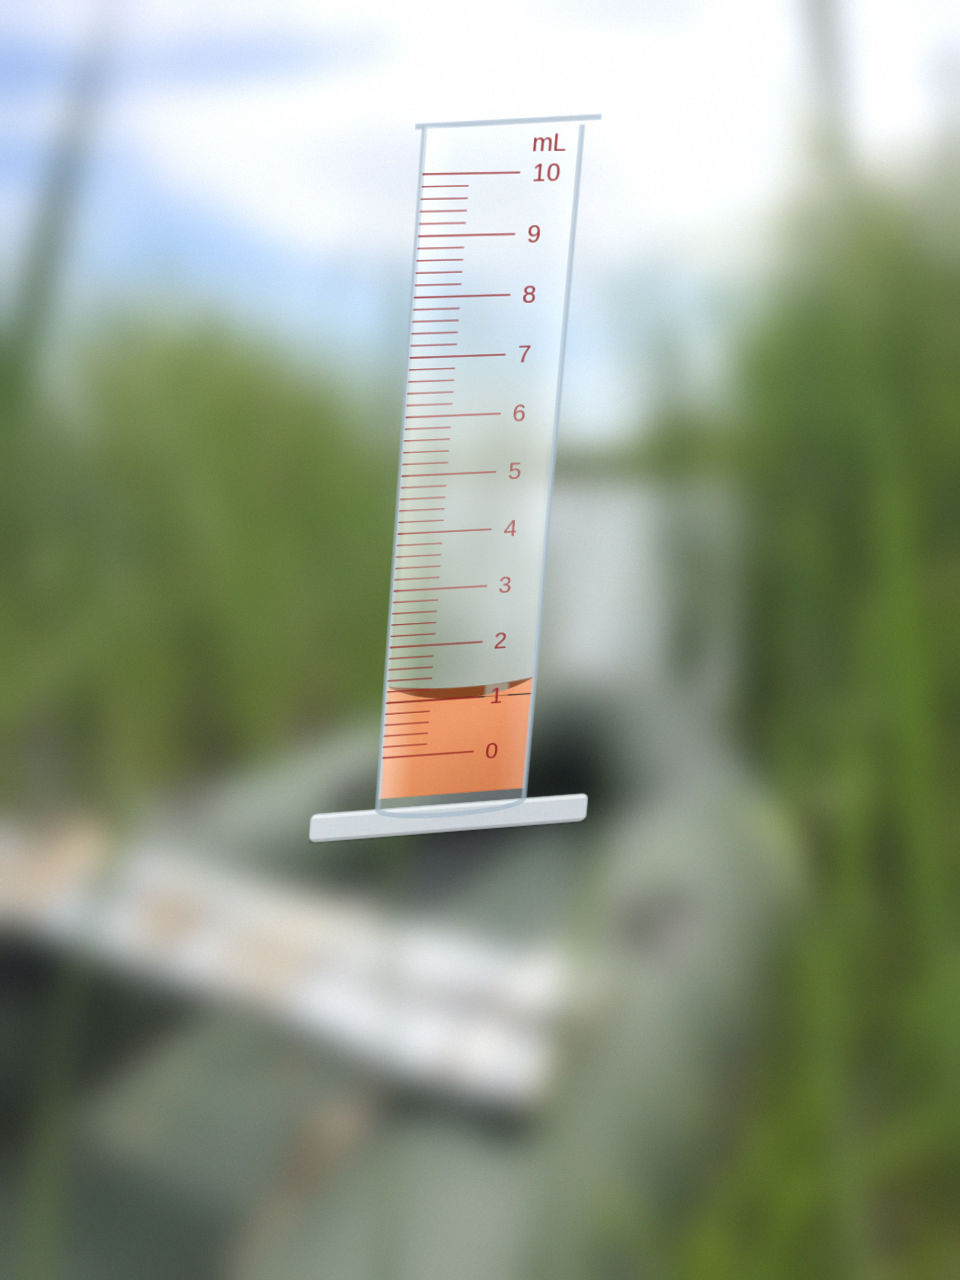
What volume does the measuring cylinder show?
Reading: 1 mL
